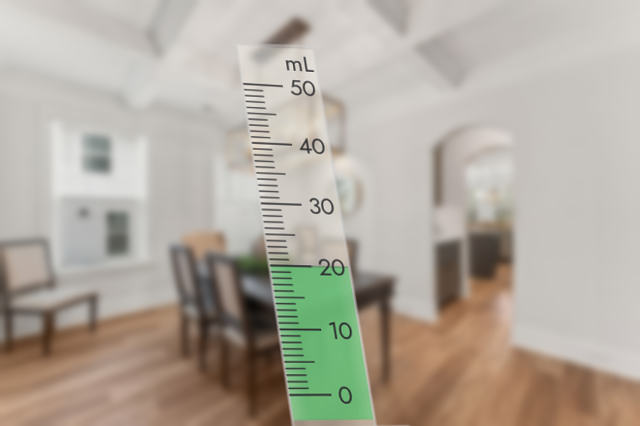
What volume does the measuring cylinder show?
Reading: 20 mL
